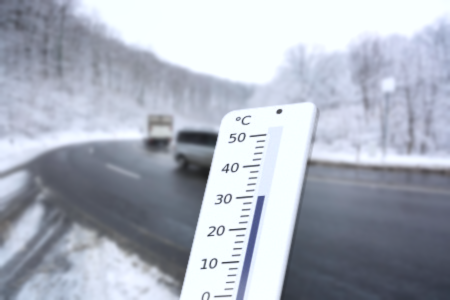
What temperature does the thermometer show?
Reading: 30 °C
